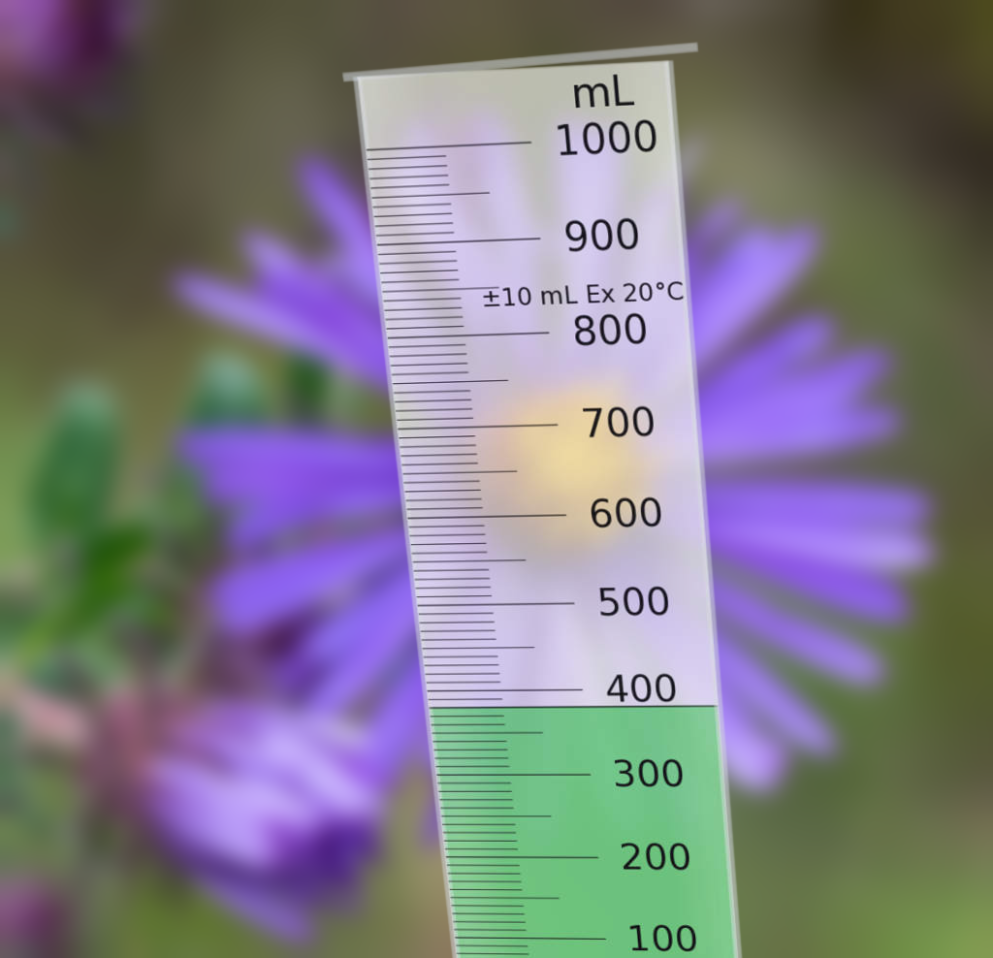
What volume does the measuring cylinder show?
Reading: 380 mL
